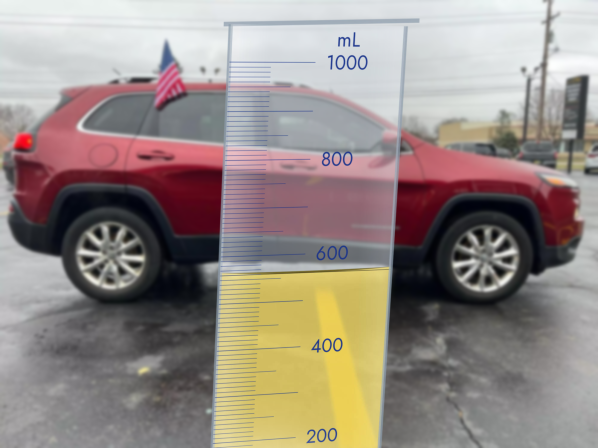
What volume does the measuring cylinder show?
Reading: 560 mL
